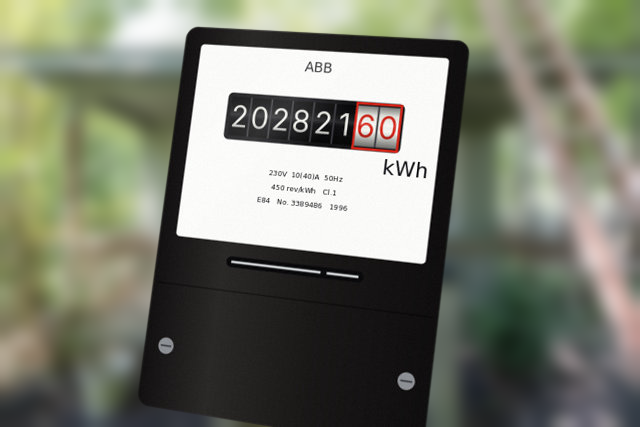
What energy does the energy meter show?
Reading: 202821.60 kWh
